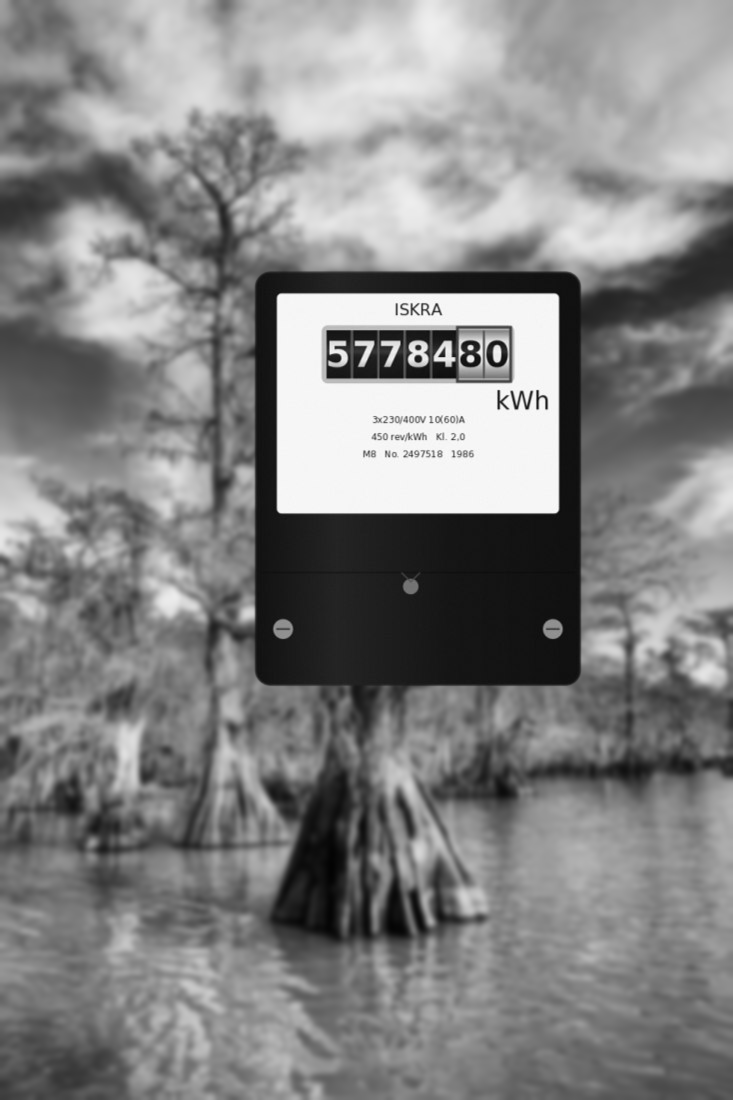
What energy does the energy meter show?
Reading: 57784.80 kWh
